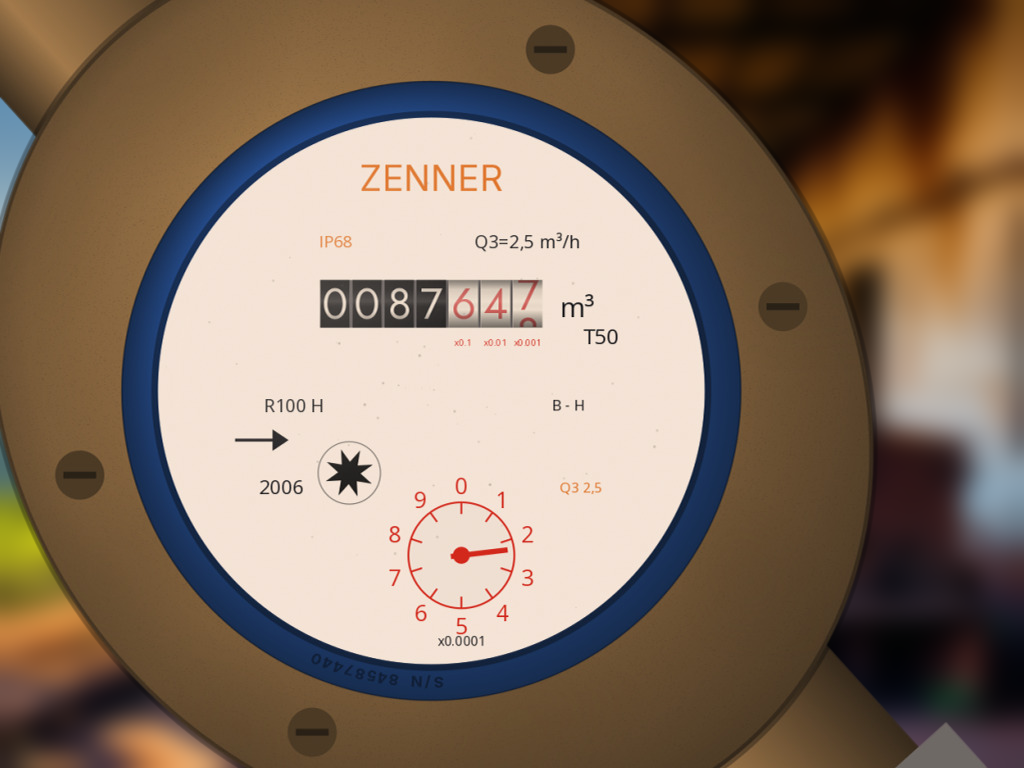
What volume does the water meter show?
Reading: 87.6472 m³
